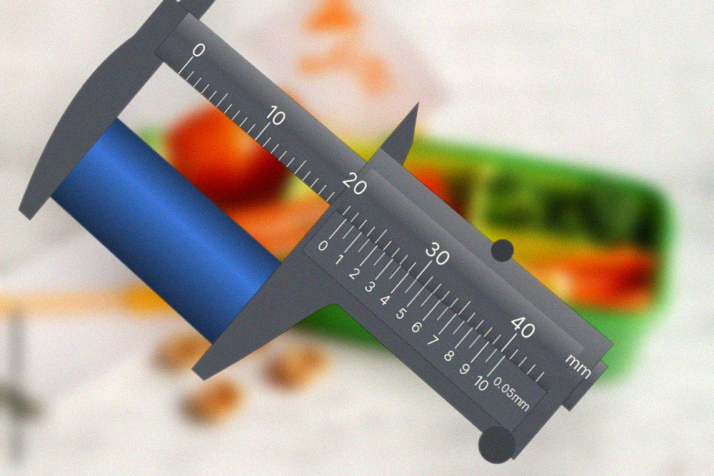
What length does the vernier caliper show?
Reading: 21.5 mm
